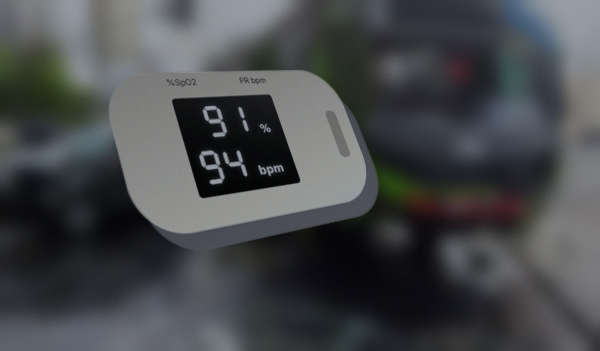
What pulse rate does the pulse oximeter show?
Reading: 94 bpm
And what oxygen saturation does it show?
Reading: 91 %
